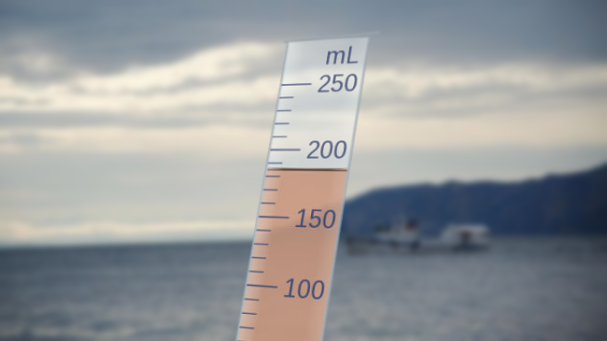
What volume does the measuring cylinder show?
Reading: 185 mL
